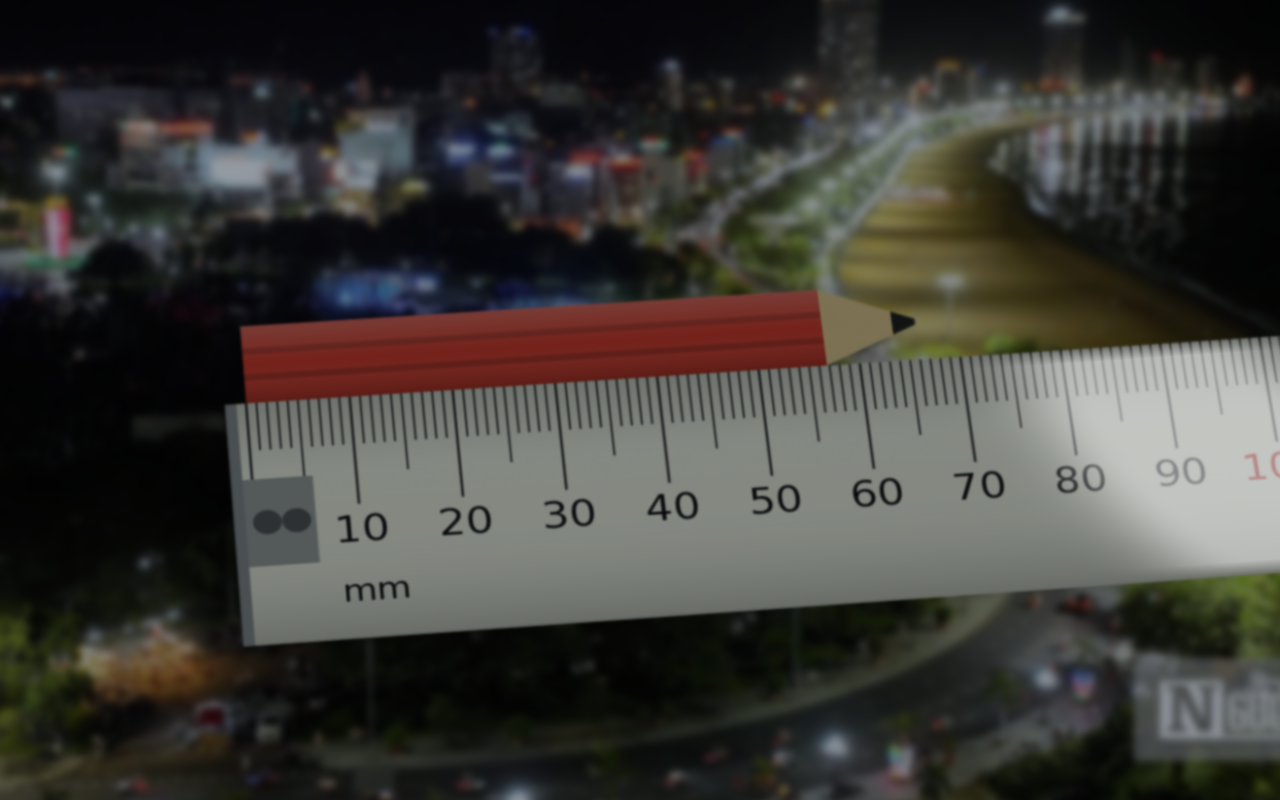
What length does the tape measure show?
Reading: 66 mm
